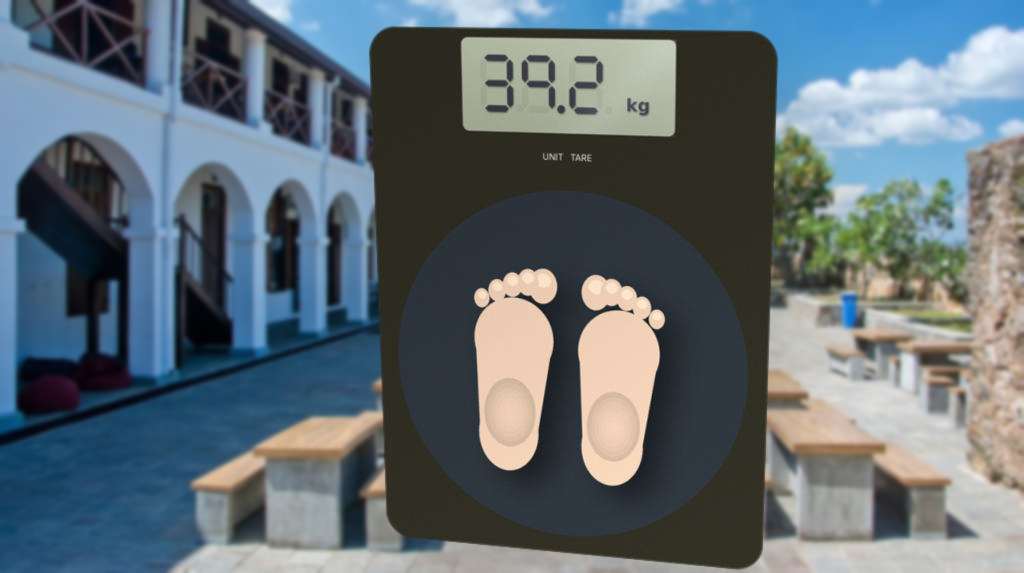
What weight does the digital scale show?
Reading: 39.2 kg
